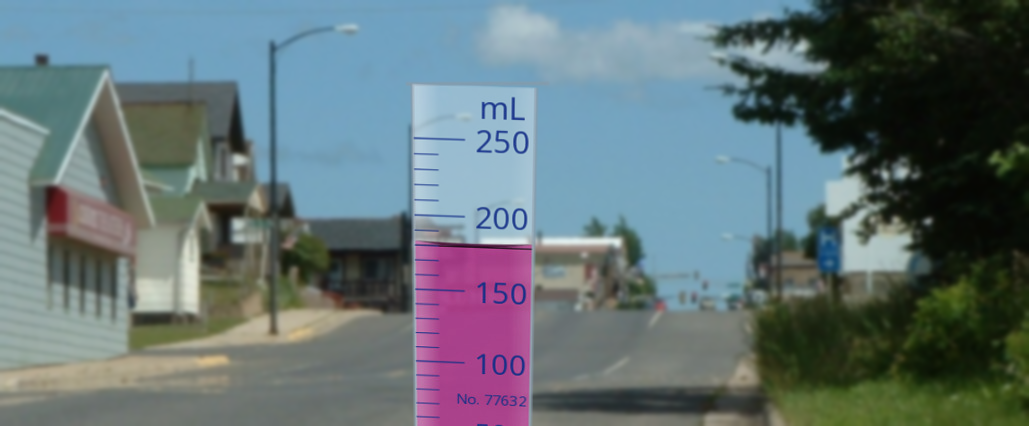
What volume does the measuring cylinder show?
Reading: 180 mL
